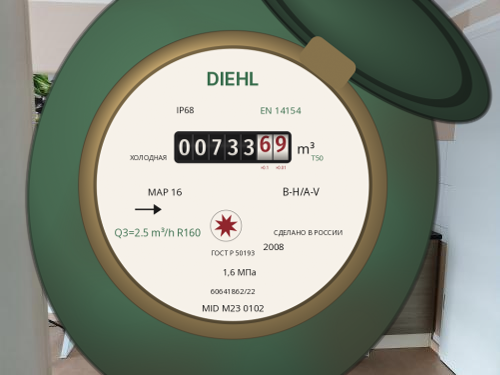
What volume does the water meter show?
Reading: 733.69 m³
